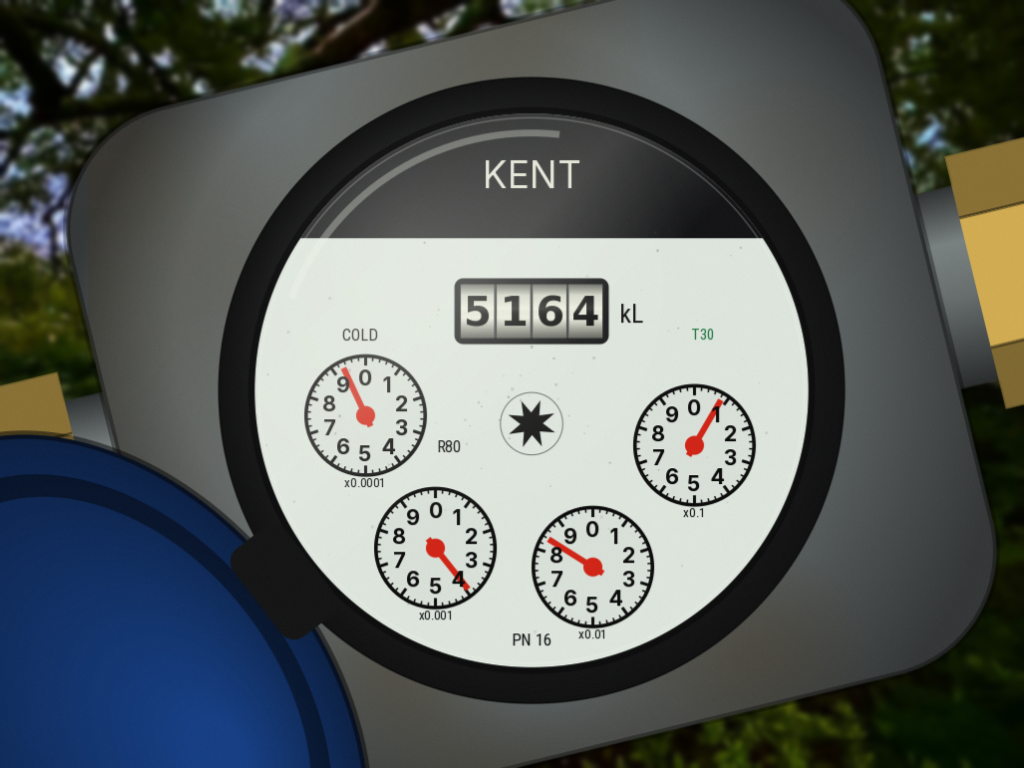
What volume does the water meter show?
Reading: 5164.0839 kL
